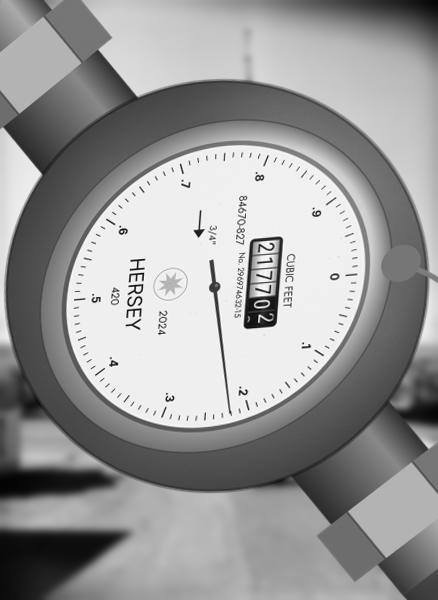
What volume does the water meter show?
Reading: 217702.22 ft³
